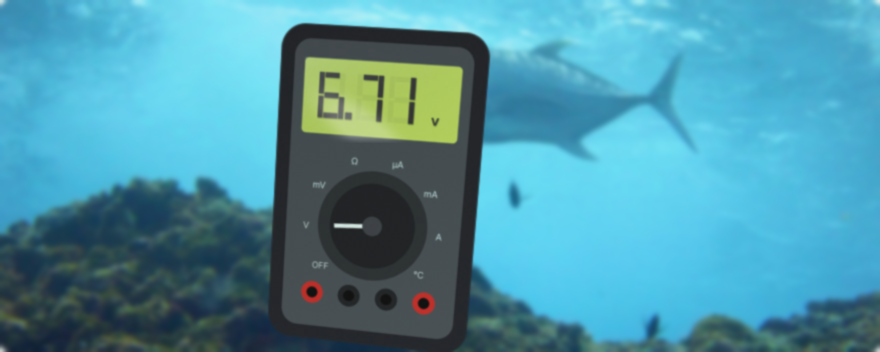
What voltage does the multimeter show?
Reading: 6.71 V
